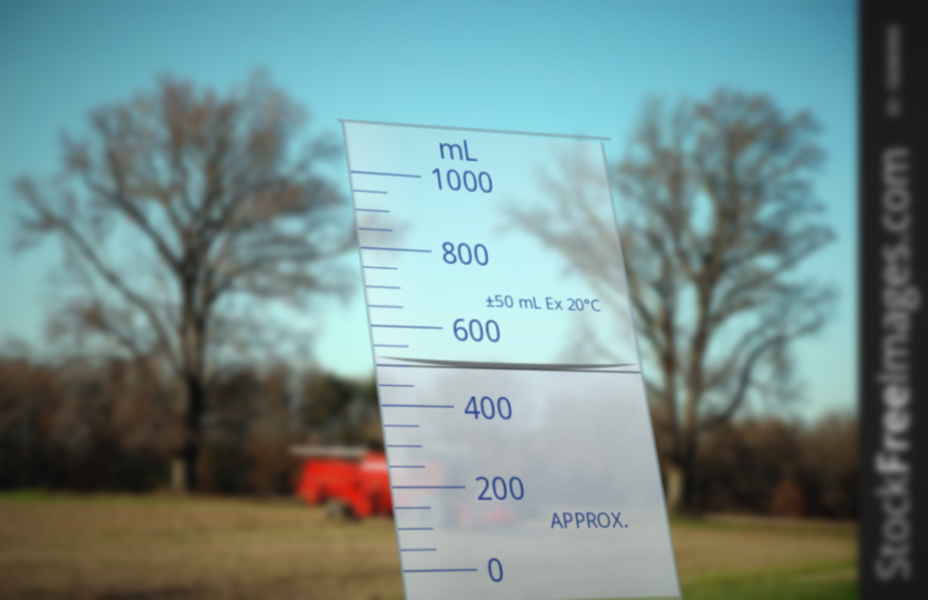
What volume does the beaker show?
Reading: 500 mL
